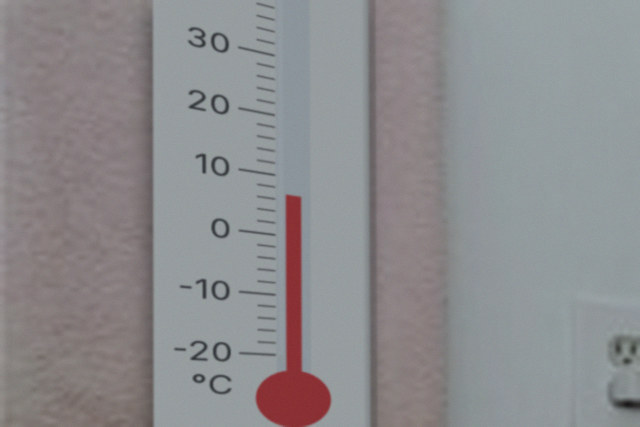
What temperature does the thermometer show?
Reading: 7 °C
